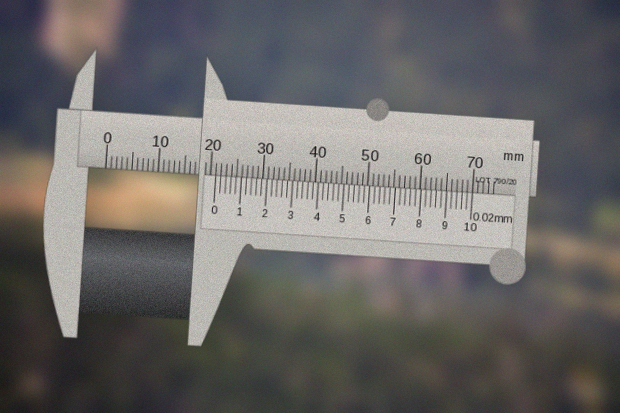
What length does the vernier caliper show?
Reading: 21.0 mm
